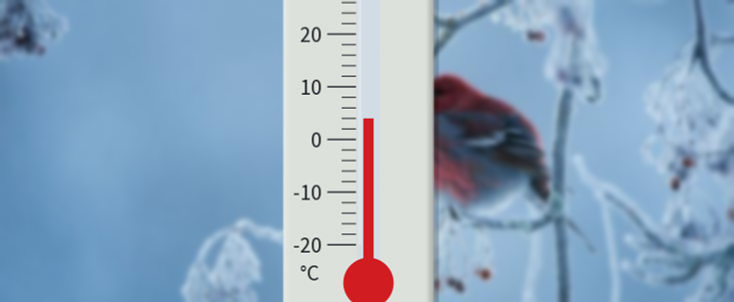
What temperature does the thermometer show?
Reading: 4 °C
